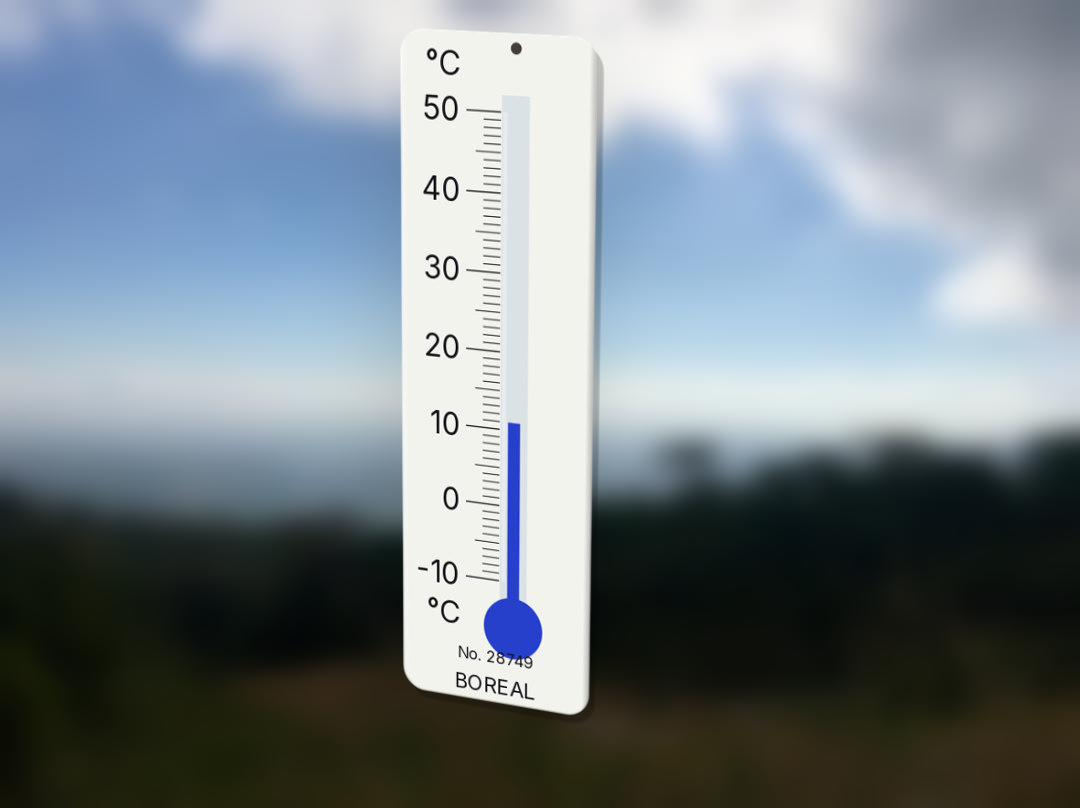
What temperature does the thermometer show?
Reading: 11 °C
